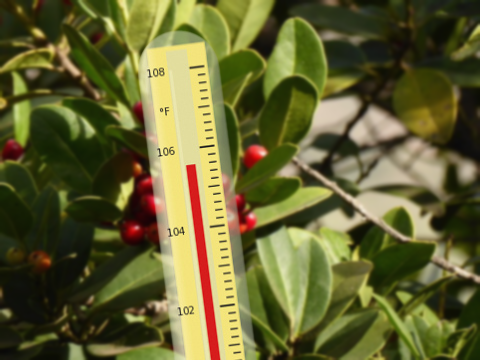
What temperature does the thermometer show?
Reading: 105.6 °F
